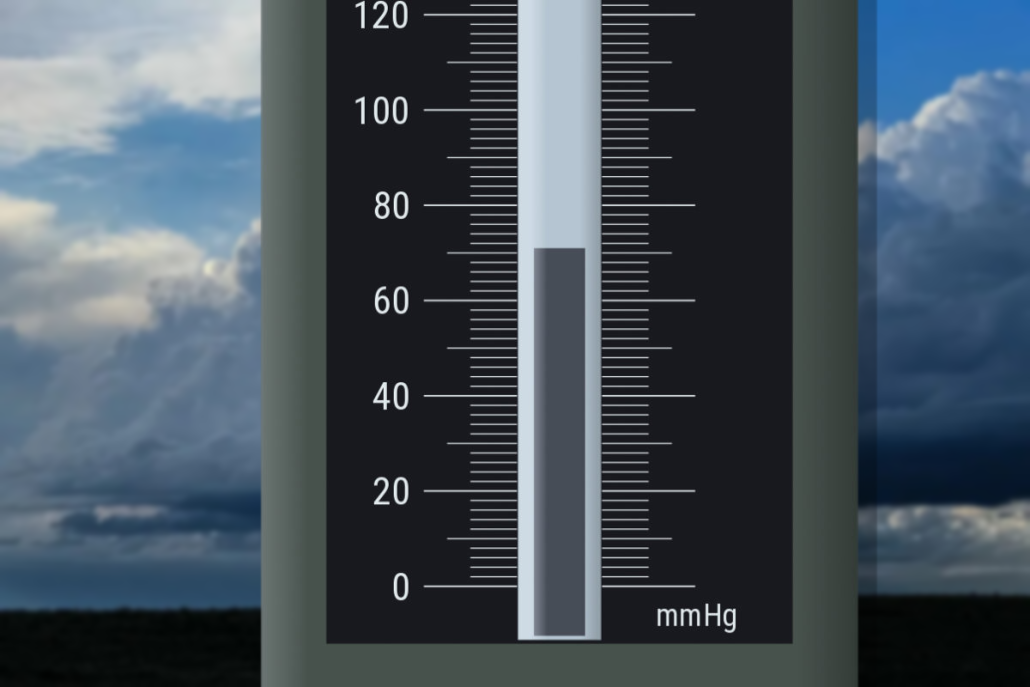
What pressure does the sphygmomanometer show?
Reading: 71 mmHg
